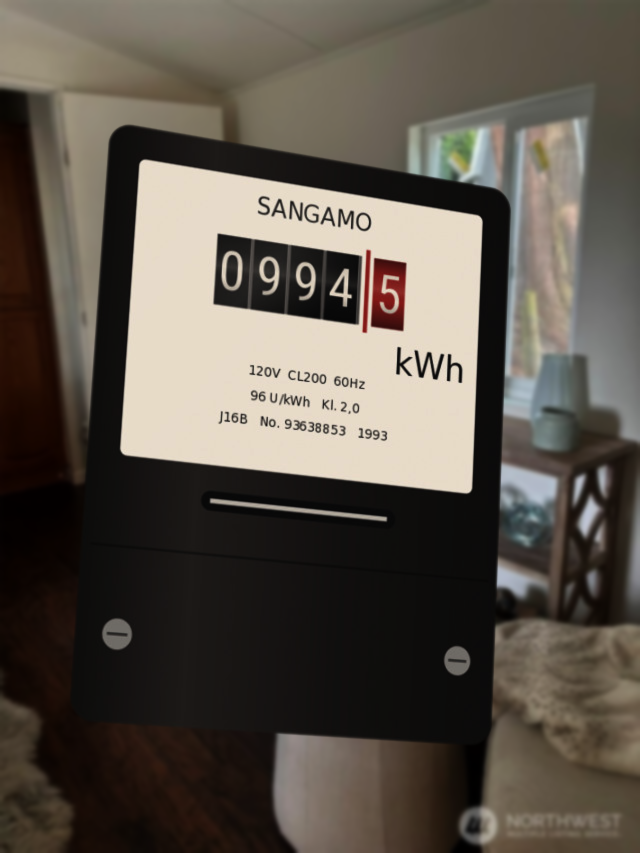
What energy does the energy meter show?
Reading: 994.5 kWh
